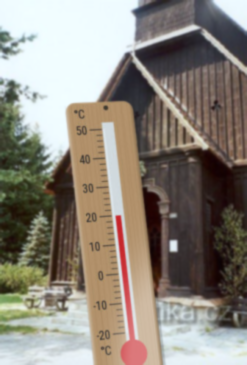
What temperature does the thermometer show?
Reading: 20 °C
